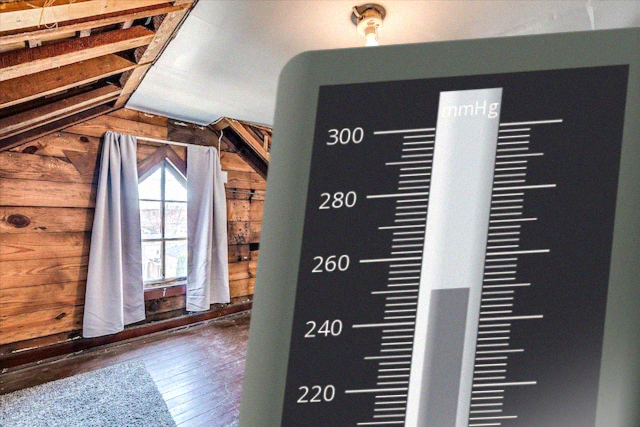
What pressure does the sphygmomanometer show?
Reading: 250 mmHg
